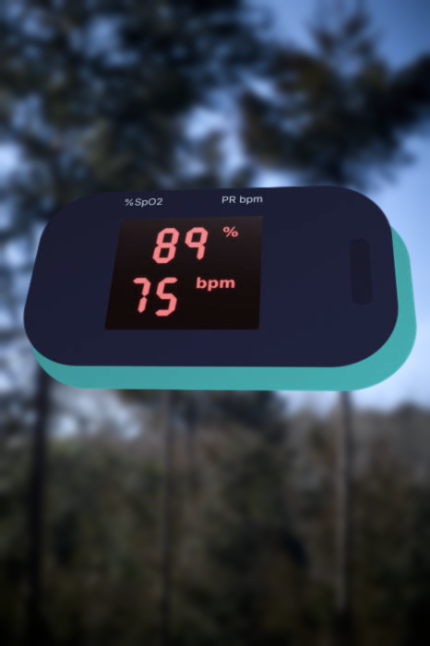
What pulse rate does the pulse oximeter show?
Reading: 75 bpm
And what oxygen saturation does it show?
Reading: 89 %
